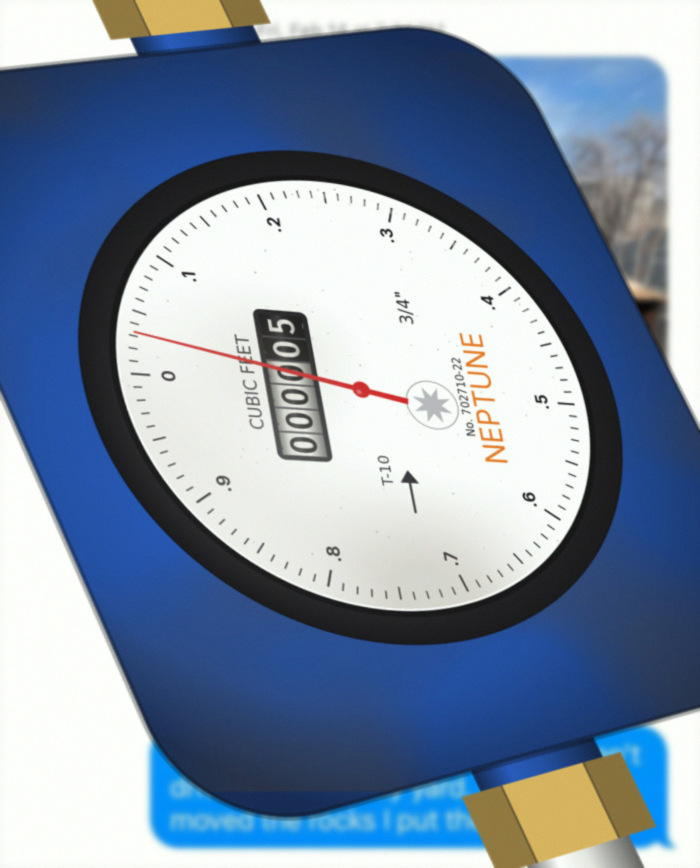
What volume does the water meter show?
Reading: 5.03 ft³
